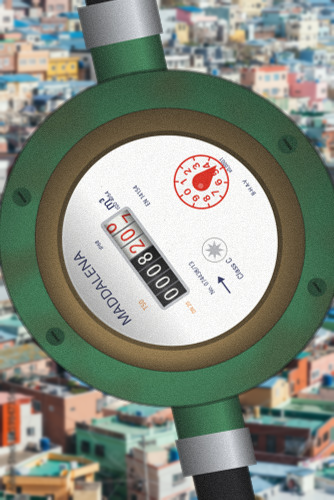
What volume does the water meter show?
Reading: 8.2064 m³
